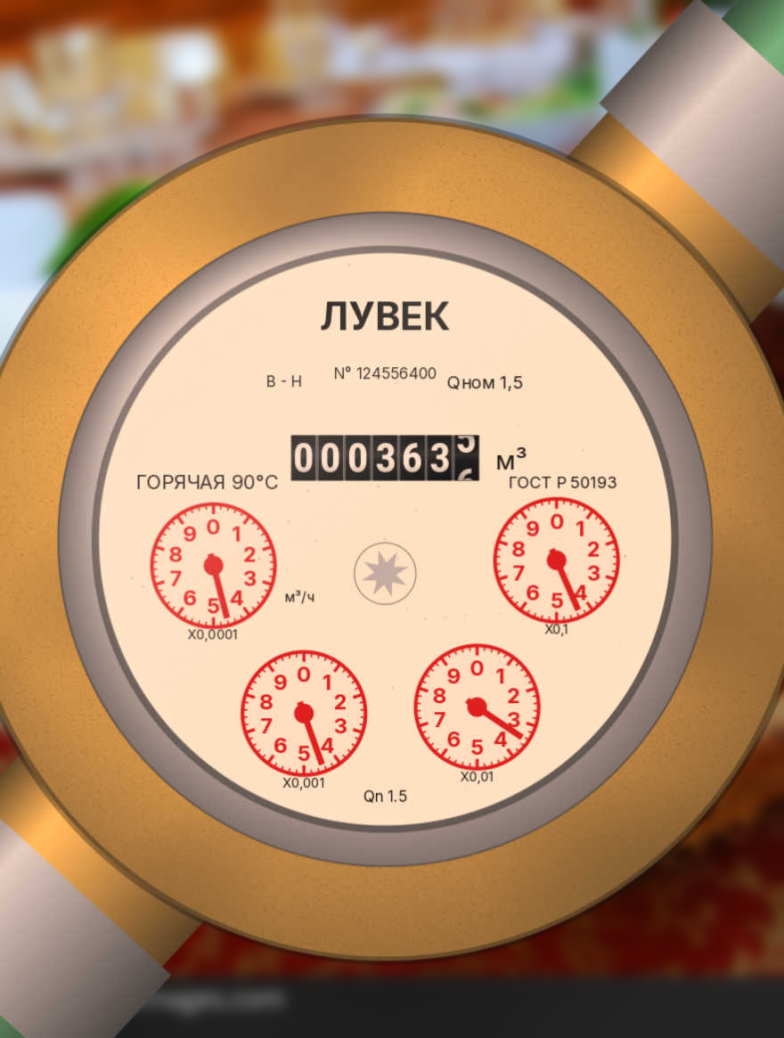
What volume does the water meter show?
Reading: 3635.4344 m³
